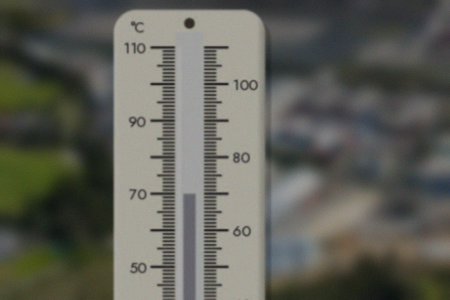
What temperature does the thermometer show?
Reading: 70 °C
